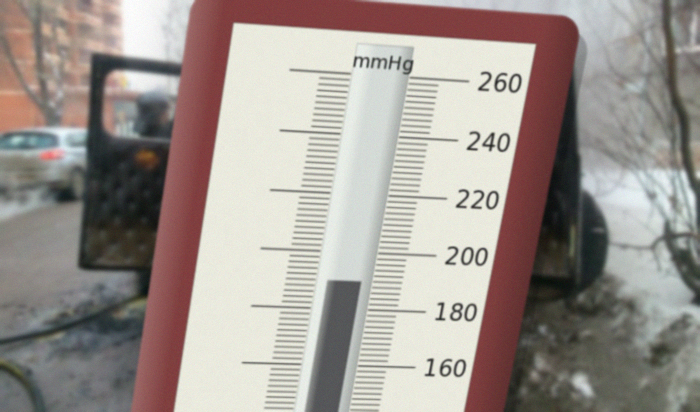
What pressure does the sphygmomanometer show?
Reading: 190 mmHg
